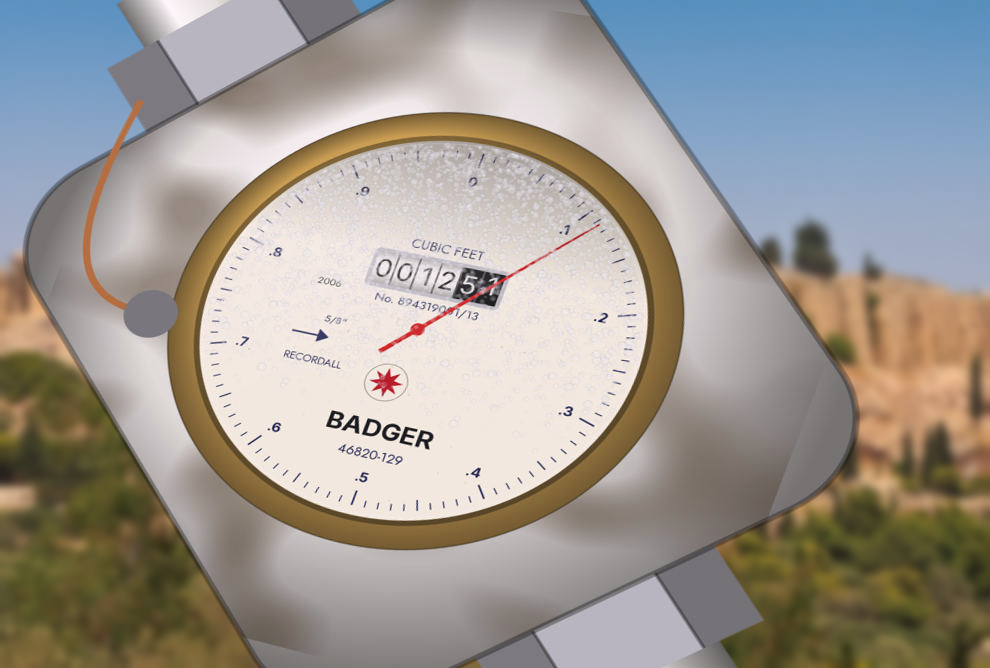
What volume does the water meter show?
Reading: 1251.11 ft³
